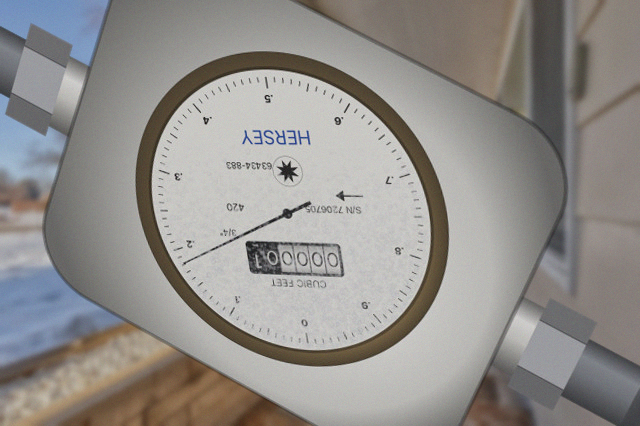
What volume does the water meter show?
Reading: 1.18 ft³
